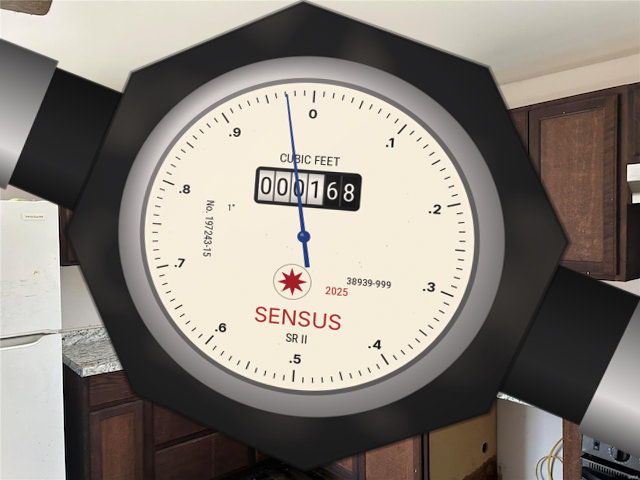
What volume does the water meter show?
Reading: 167.97 ft³
